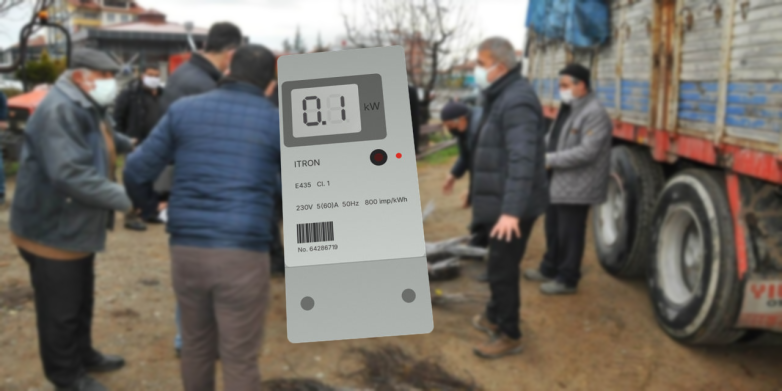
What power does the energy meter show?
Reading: 0.1 kW
